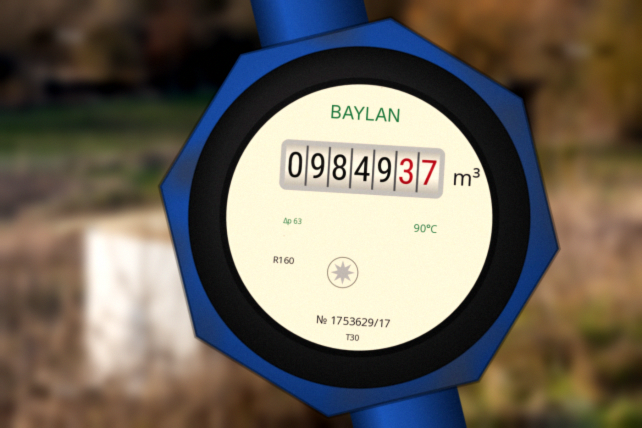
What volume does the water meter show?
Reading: 9849.37 m³
